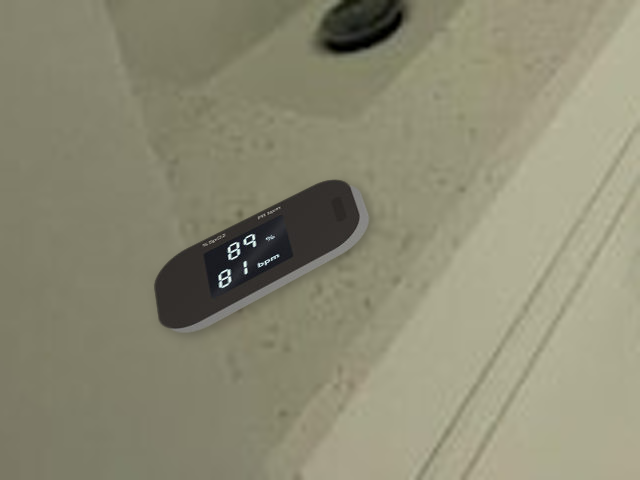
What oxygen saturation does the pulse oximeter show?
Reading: 89 %
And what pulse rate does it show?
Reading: 81 bpm
